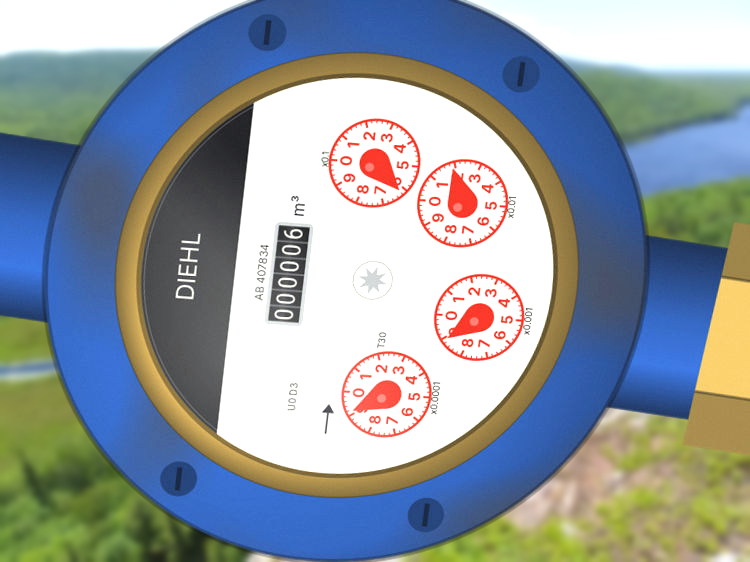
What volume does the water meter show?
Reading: 6.6189 m³
